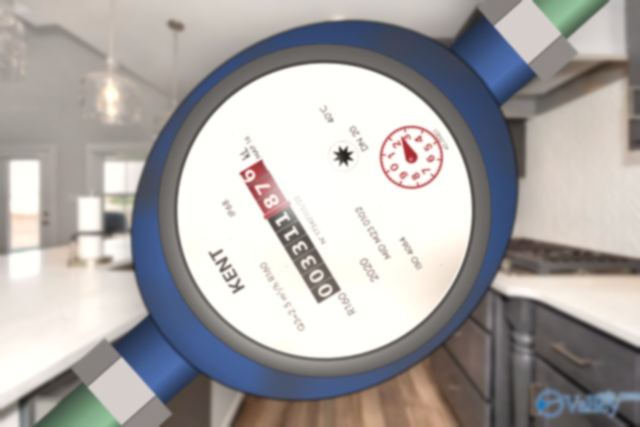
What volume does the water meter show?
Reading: 3311.8762 kL
